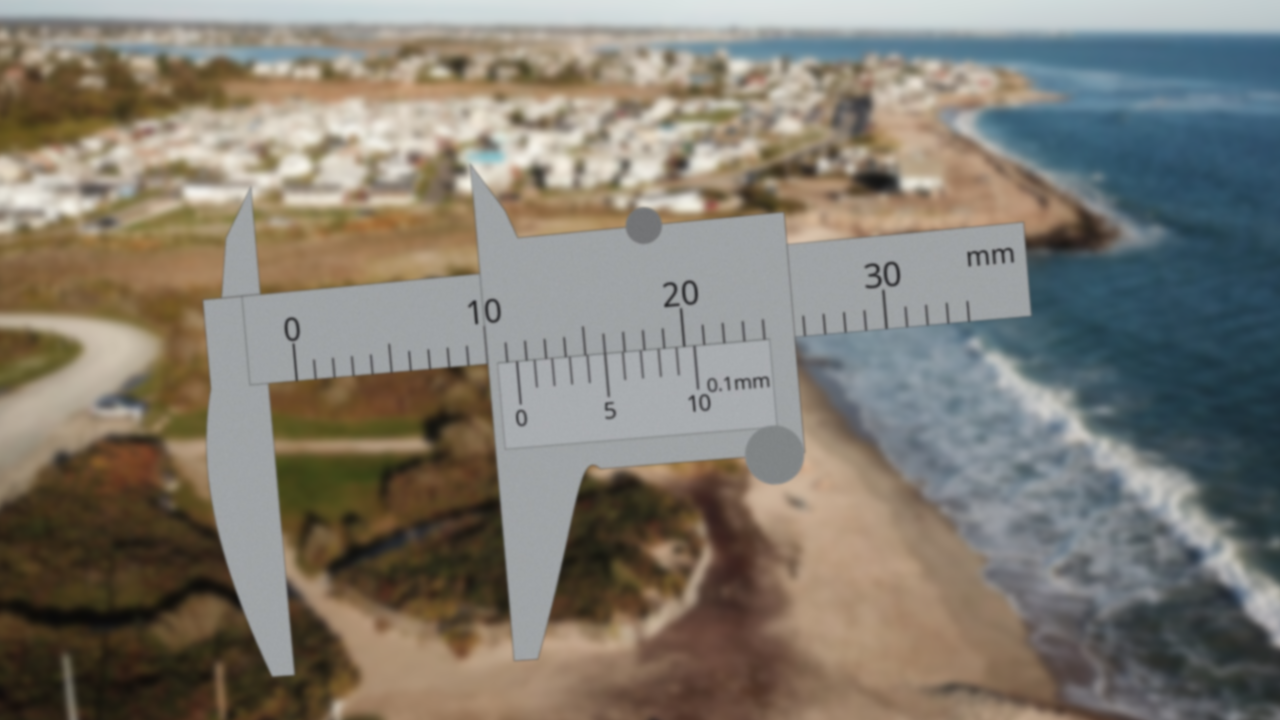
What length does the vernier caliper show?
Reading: 11.5 mm
